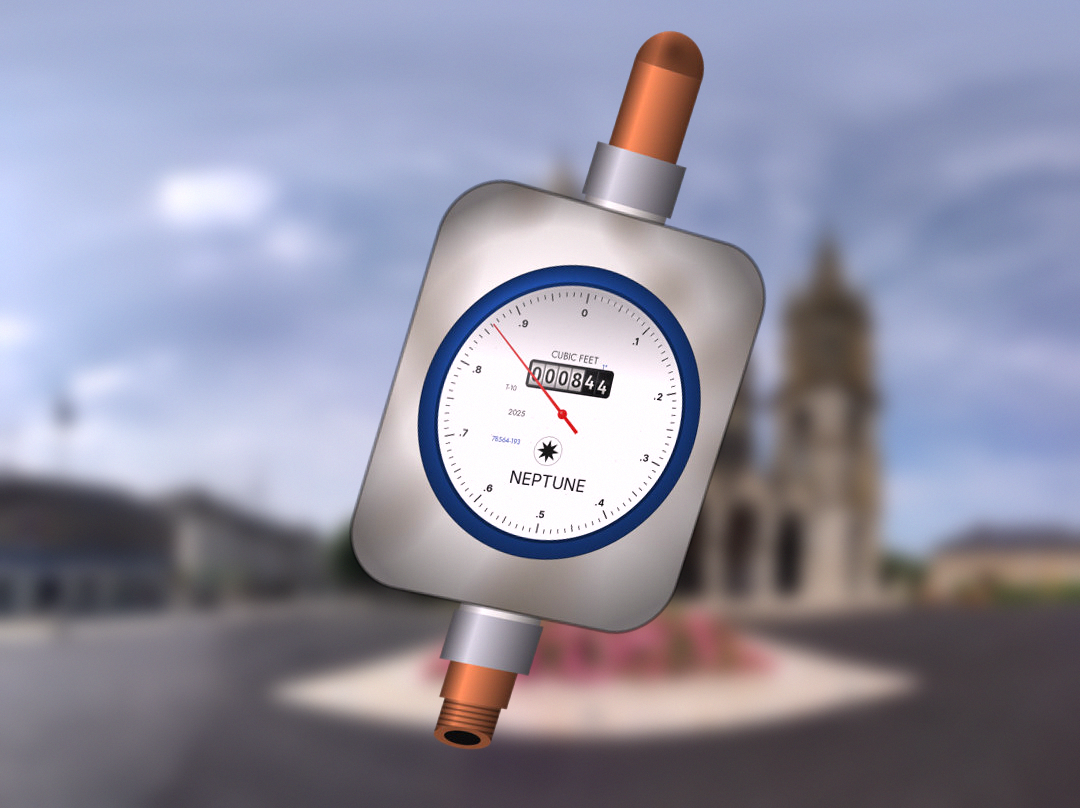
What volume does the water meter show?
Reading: 843.86 ft³
